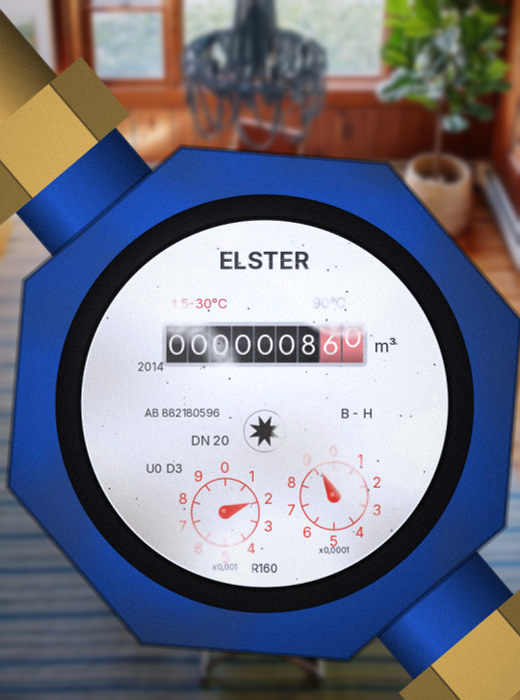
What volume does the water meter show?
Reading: 8.6019 m³
